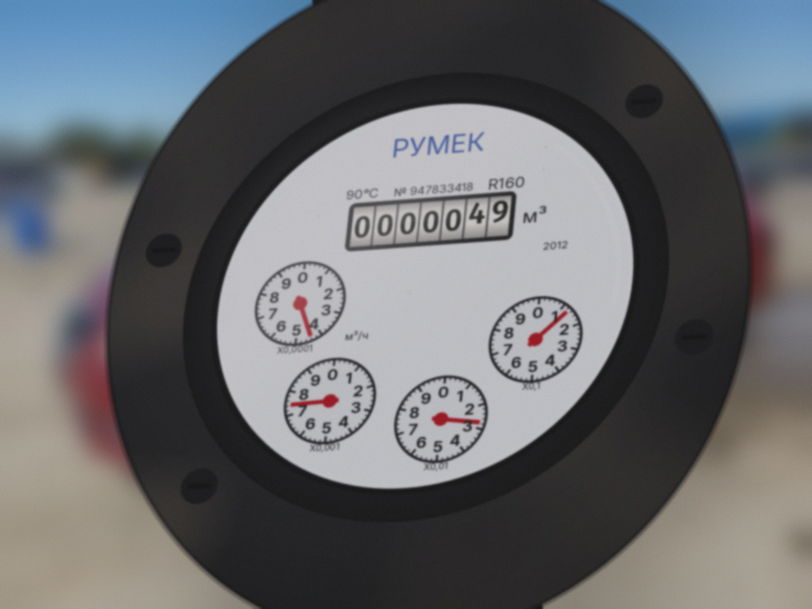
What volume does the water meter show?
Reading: 49.1274 m³
